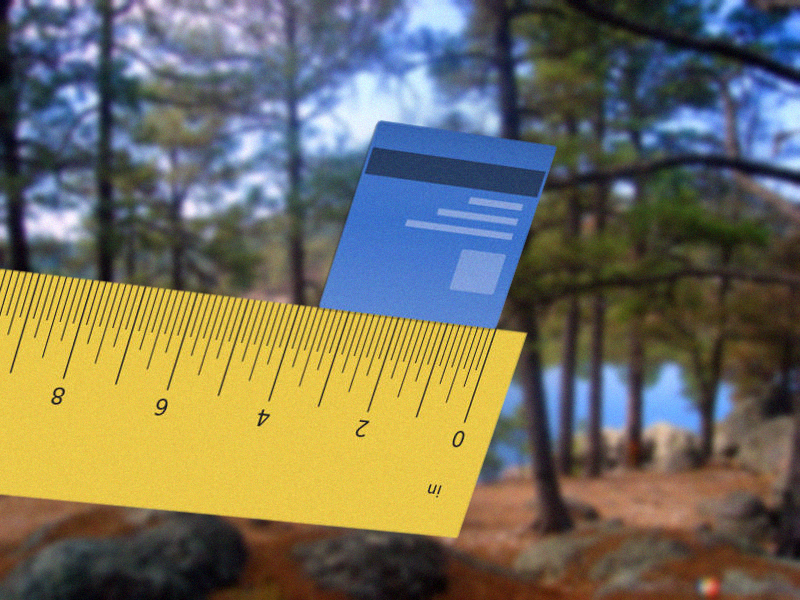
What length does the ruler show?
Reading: 3.625 in
